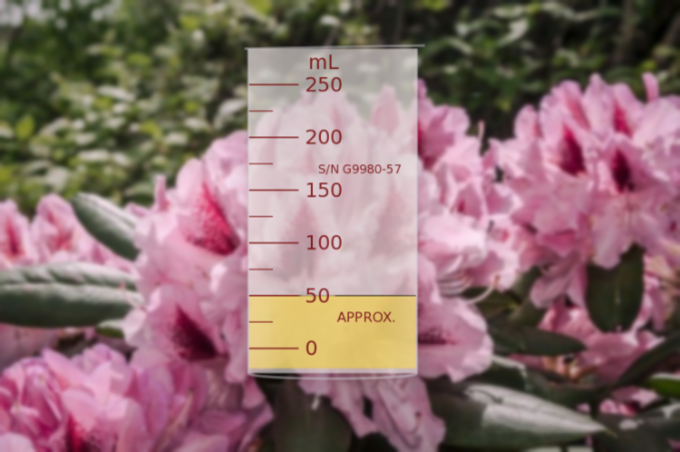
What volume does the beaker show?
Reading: 50 mL
